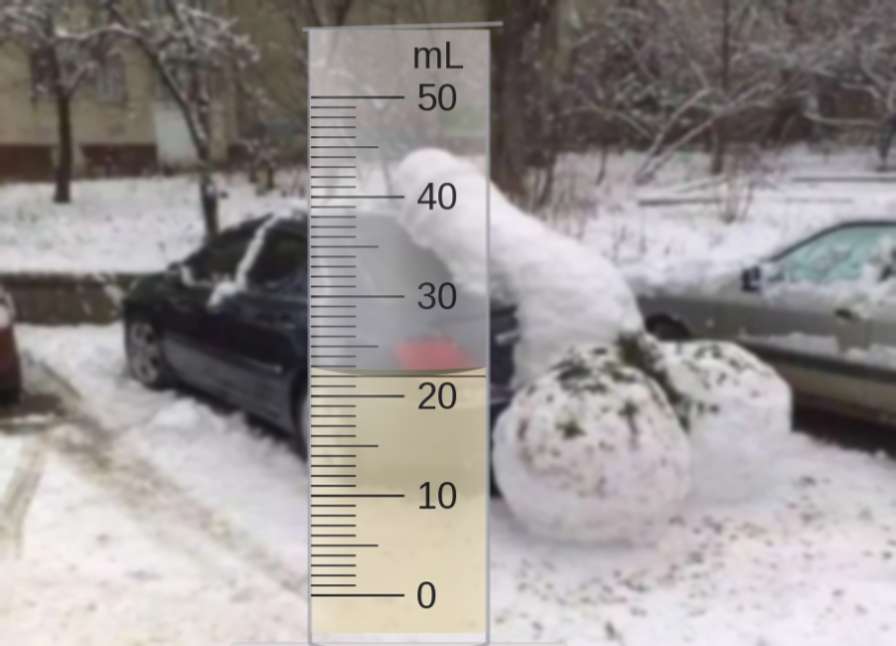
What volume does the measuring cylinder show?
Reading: 22 mL
